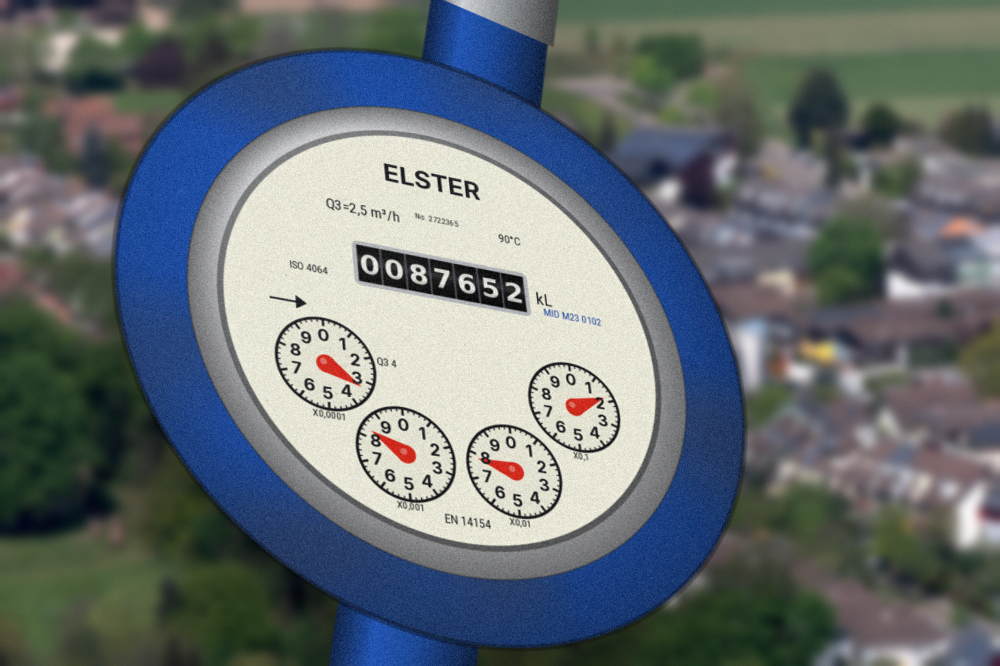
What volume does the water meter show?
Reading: 87652.1783 kL
